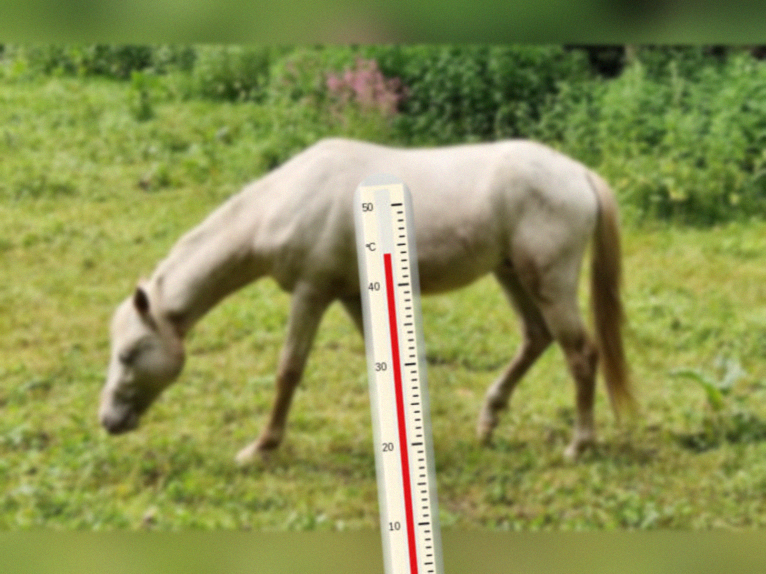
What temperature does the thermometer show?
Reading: 44 °C
